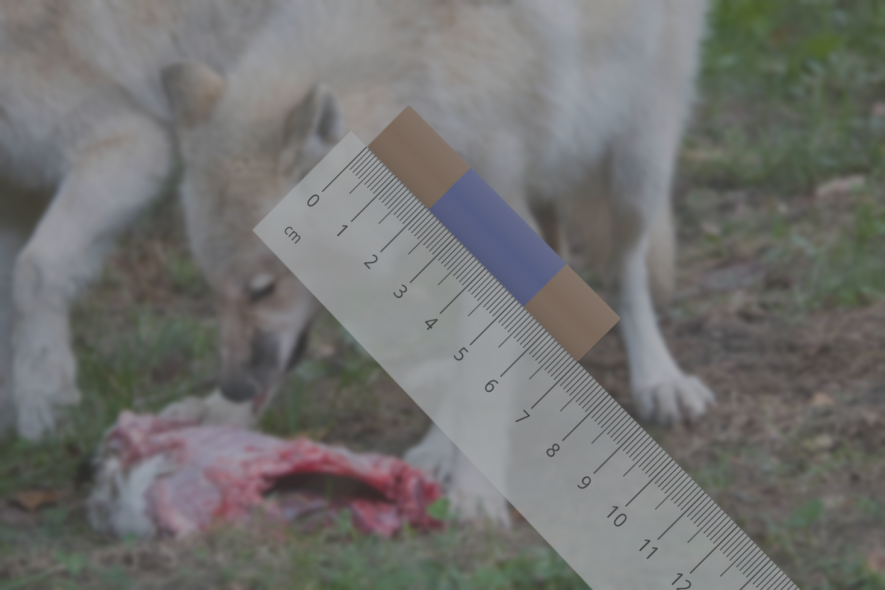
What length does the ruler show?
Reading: 7 cm
